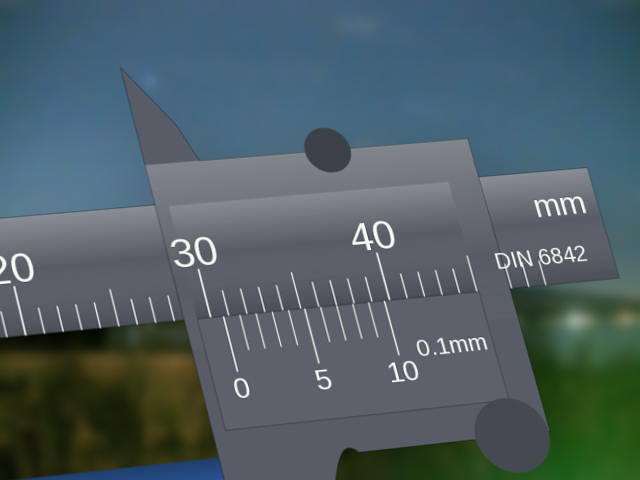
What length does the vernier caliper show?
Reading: 30.7 mm
